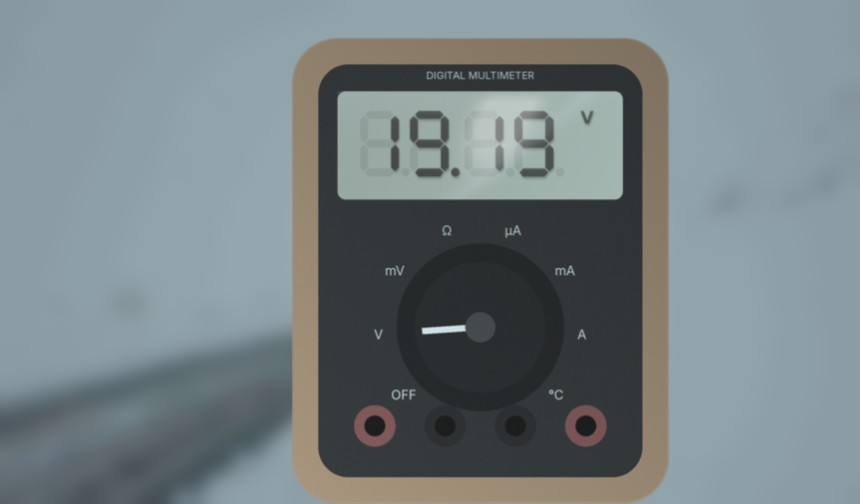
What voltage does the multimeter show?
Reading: 19.19 V
